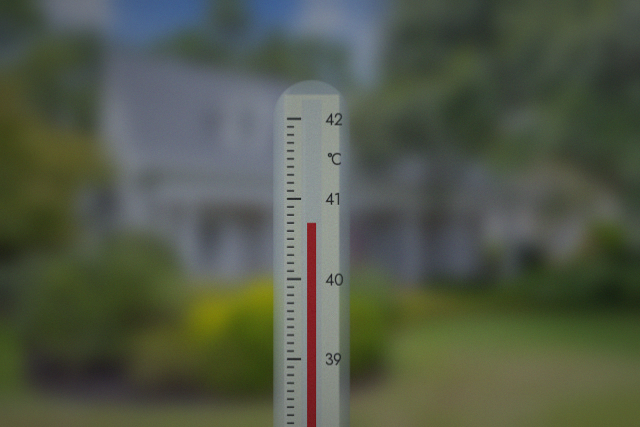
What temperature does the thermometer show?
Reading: 40.7 °C
